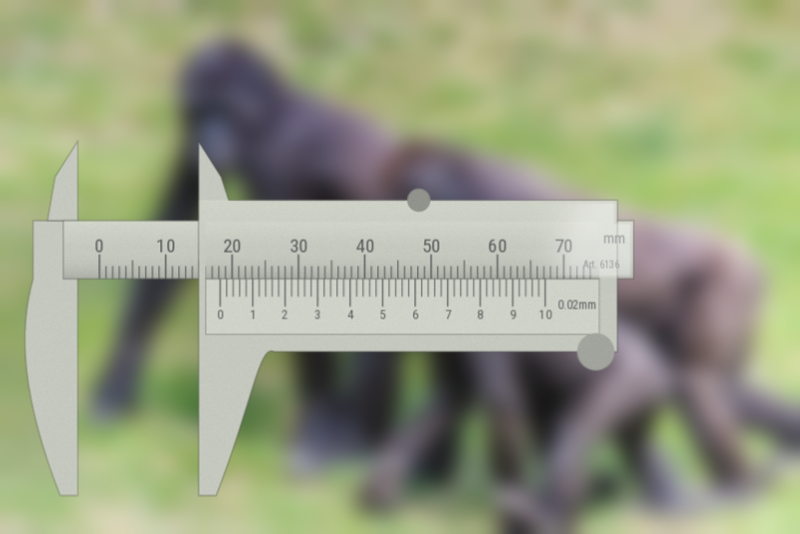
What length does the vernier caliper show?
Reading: 18.2 mm
